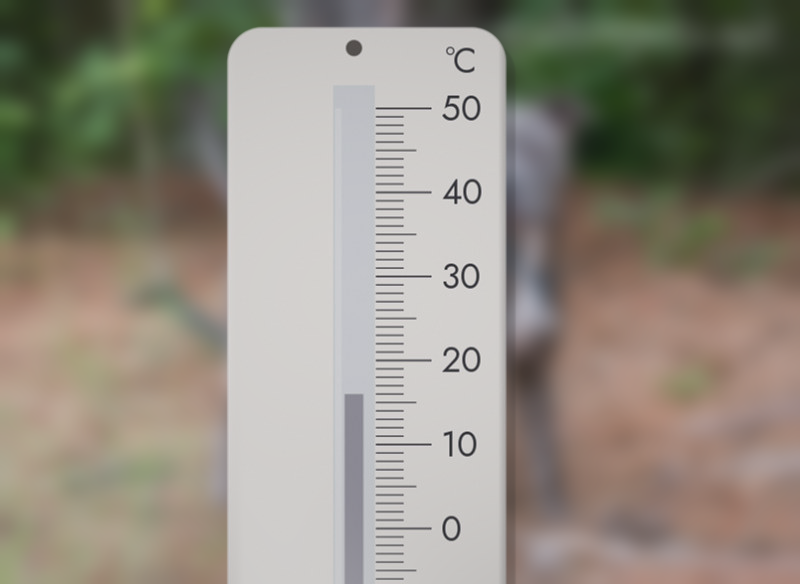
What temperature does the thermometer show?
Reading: 16 °C
